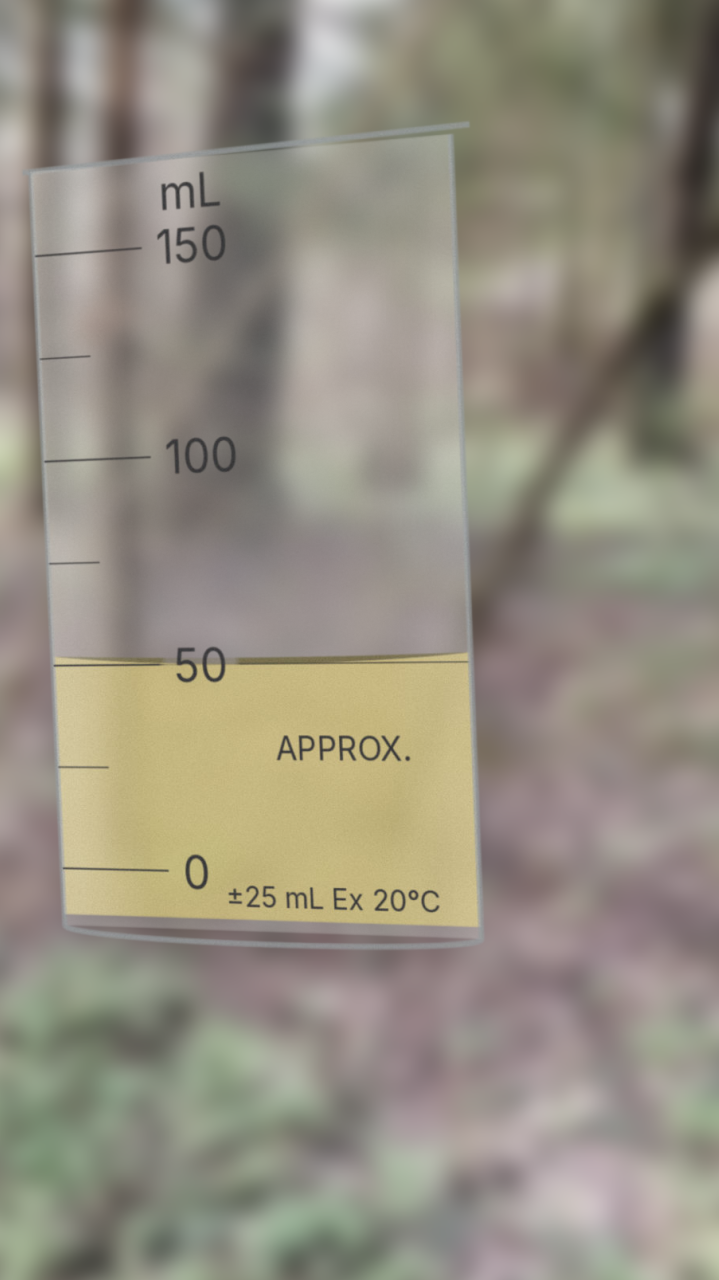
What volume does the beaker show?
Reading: 50 mL
